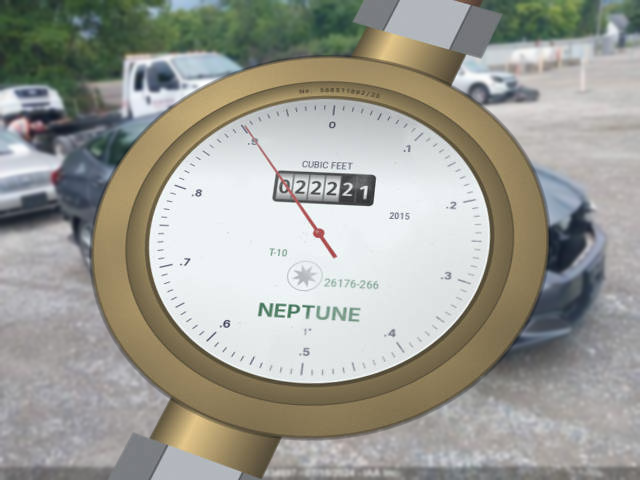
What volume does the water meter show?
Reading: 22220.90 ft³
